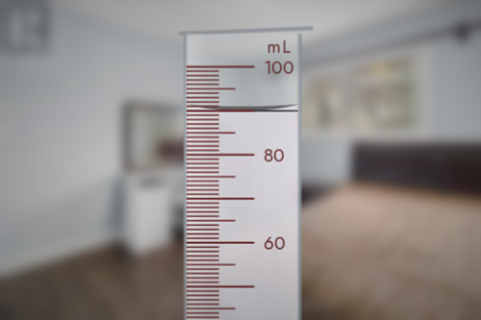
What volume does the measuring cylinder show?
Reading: 90 mL
